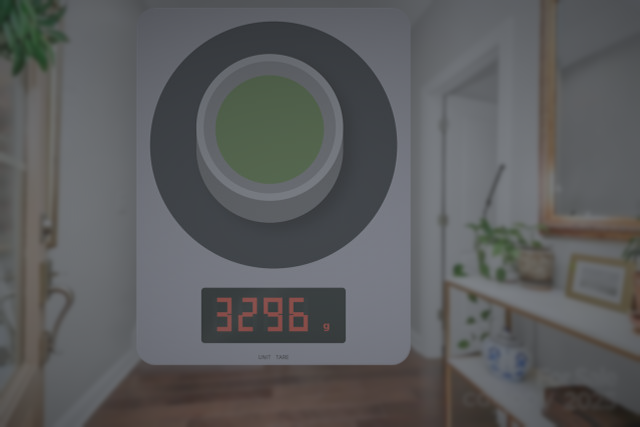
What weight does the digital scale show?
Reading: 3296 g
